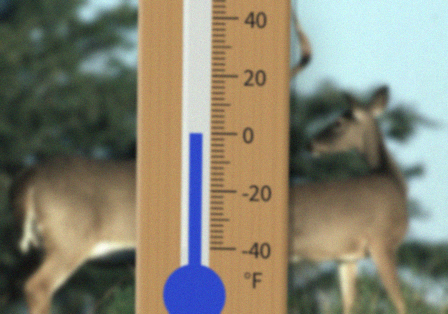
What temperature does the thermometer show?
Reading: 0 °F
